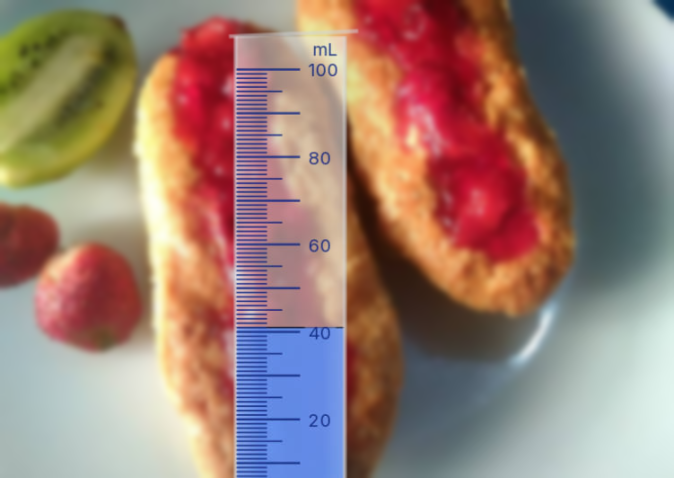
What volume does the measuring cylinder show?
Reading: 41 mL
